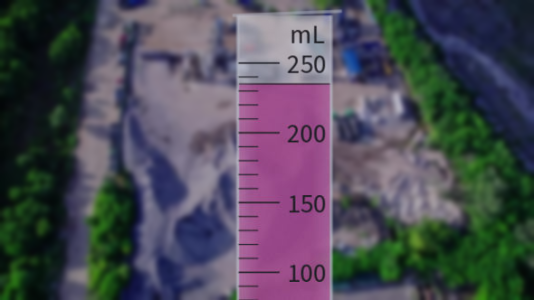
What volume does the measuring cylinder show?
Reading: 235 mL
